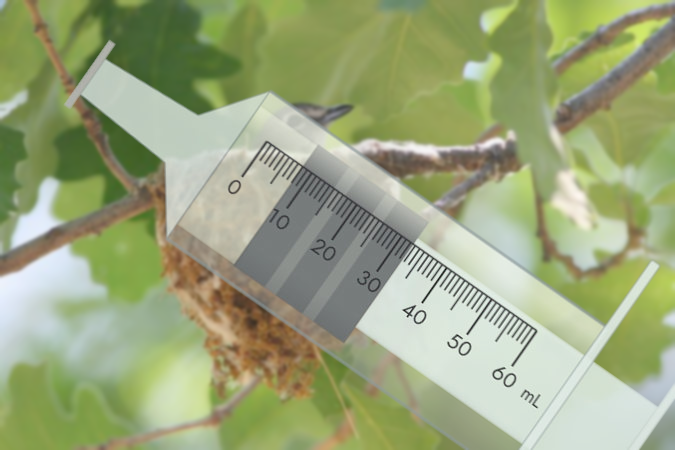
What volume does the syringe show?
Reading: 8 mL
